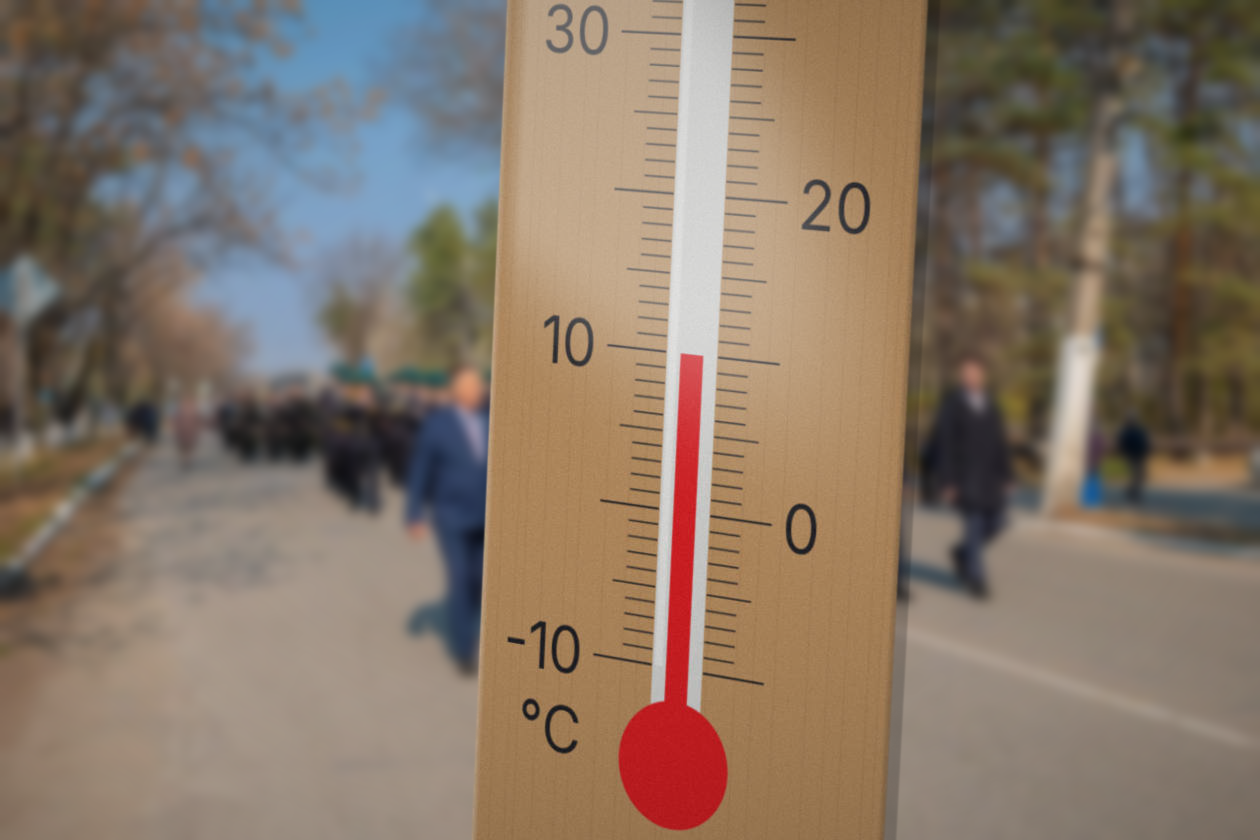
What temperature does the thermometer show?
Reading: 10 °C
